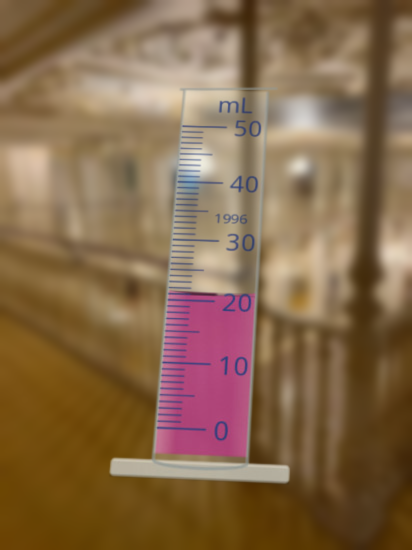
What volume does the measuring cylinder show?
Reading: 21 mL
